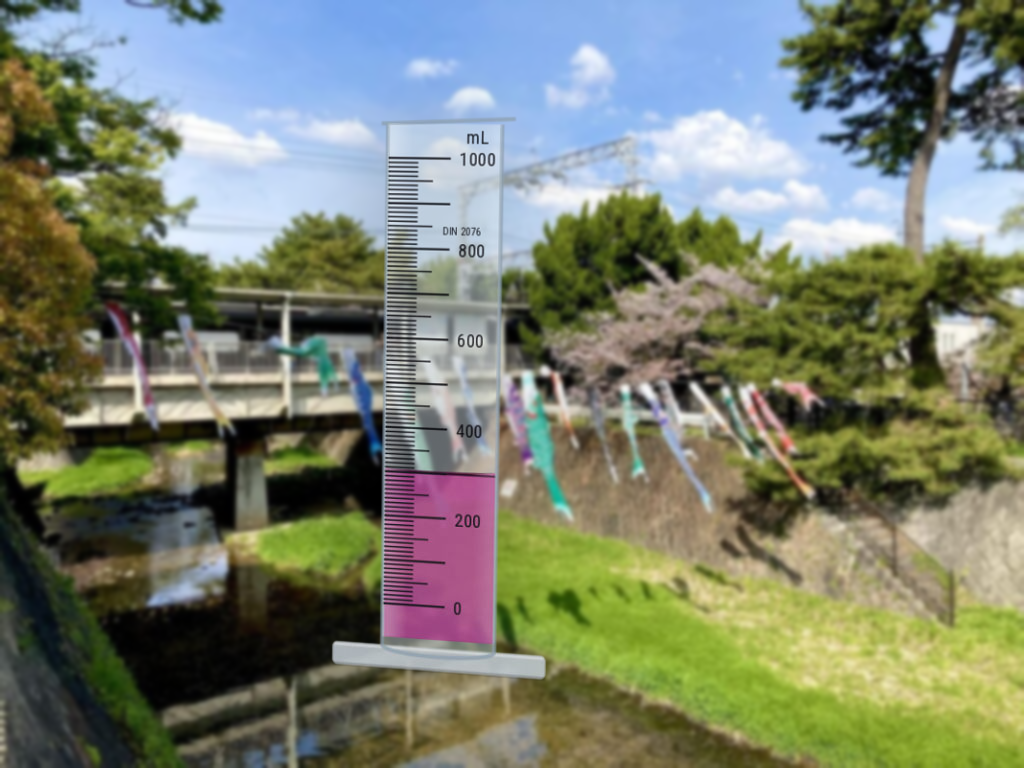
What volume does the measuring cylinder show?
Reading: 300 mL
